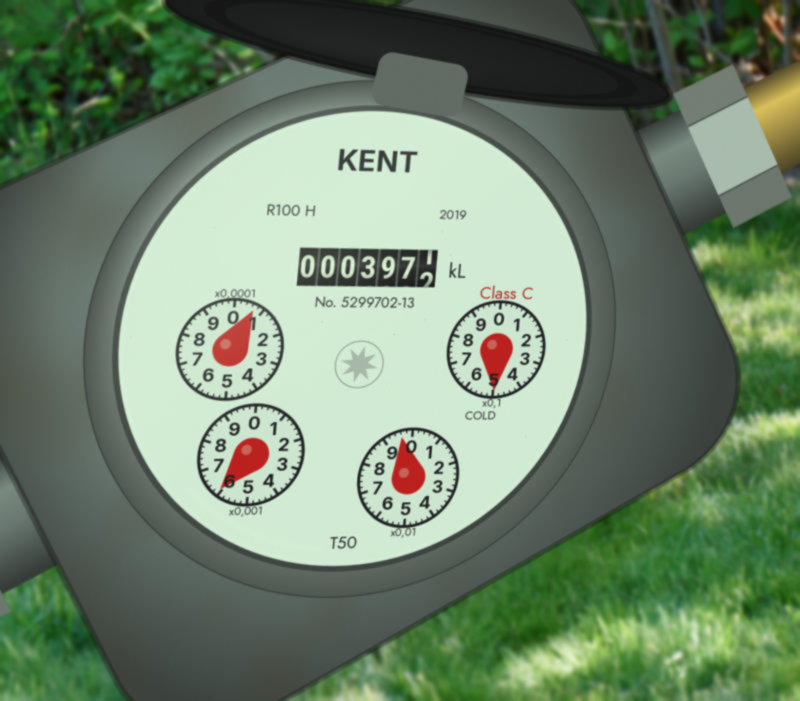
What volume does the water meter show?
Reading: 3971.4960 kL
